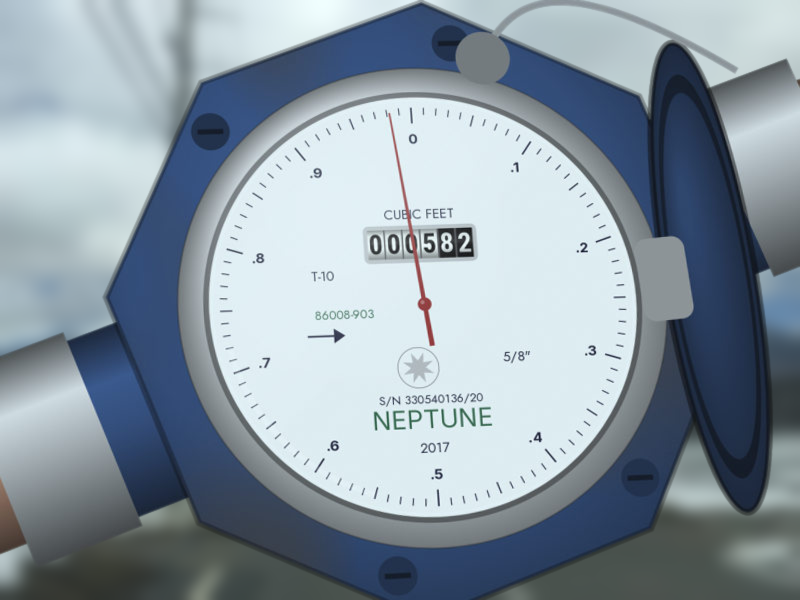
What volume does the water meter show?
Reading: 581.98 ft³
